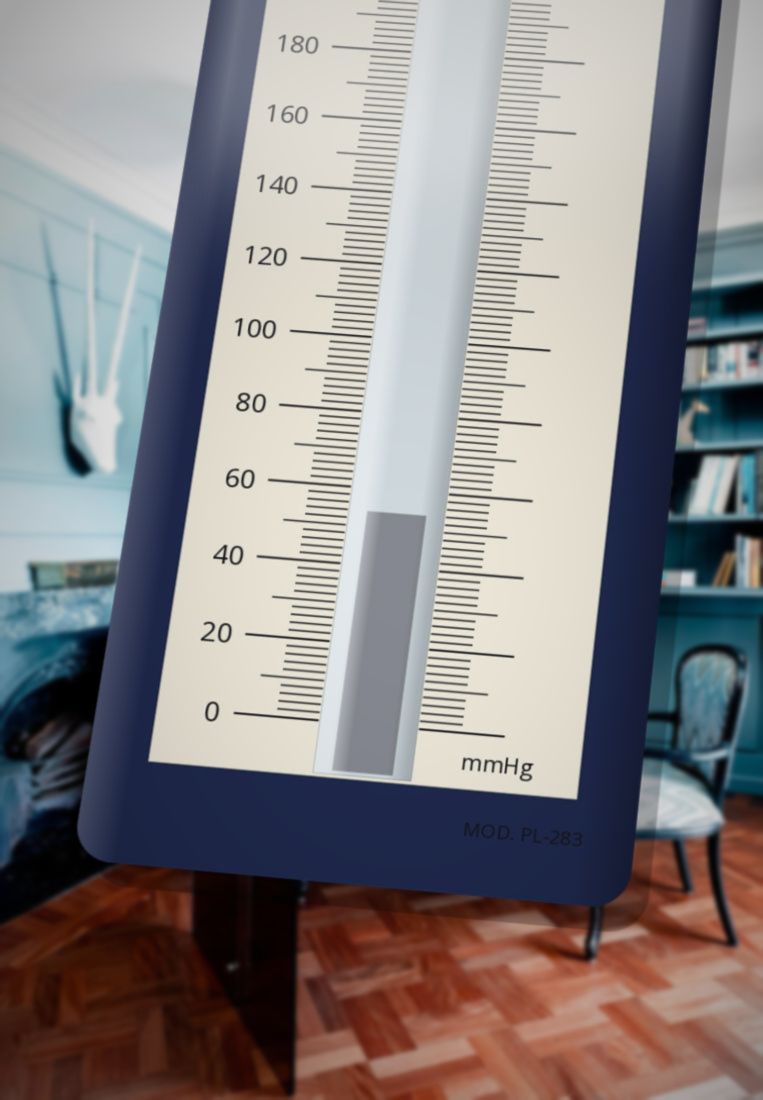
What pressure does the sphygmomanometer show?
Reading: 54 mmHg
